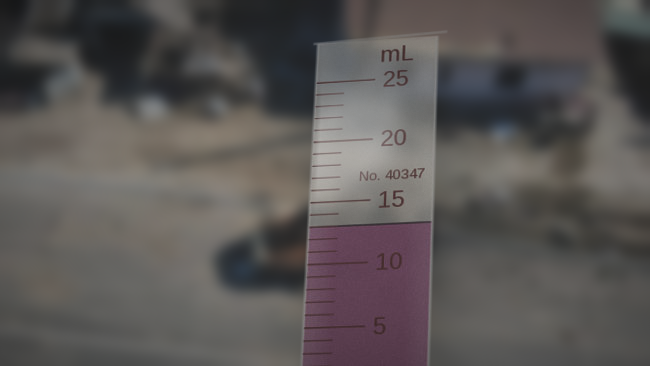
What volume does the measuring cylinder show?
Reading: 13 mL
